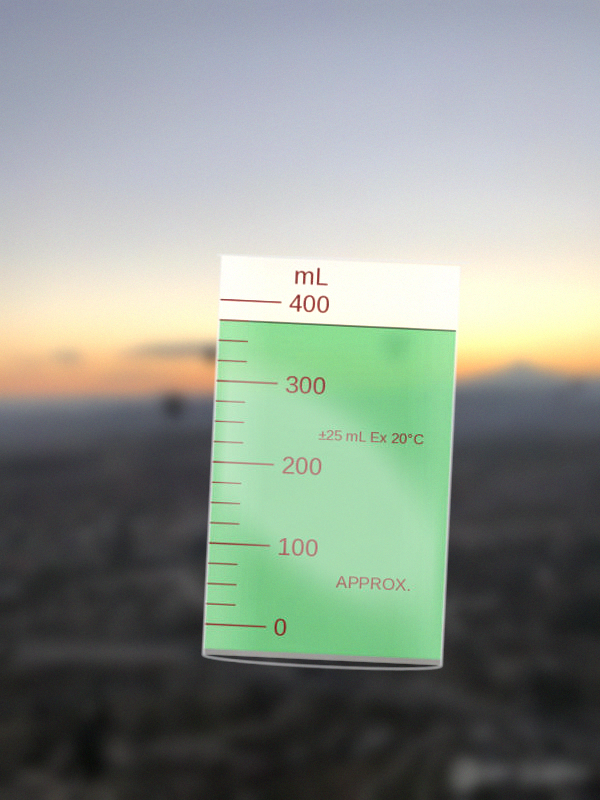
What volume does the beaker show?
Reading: 375 mL
